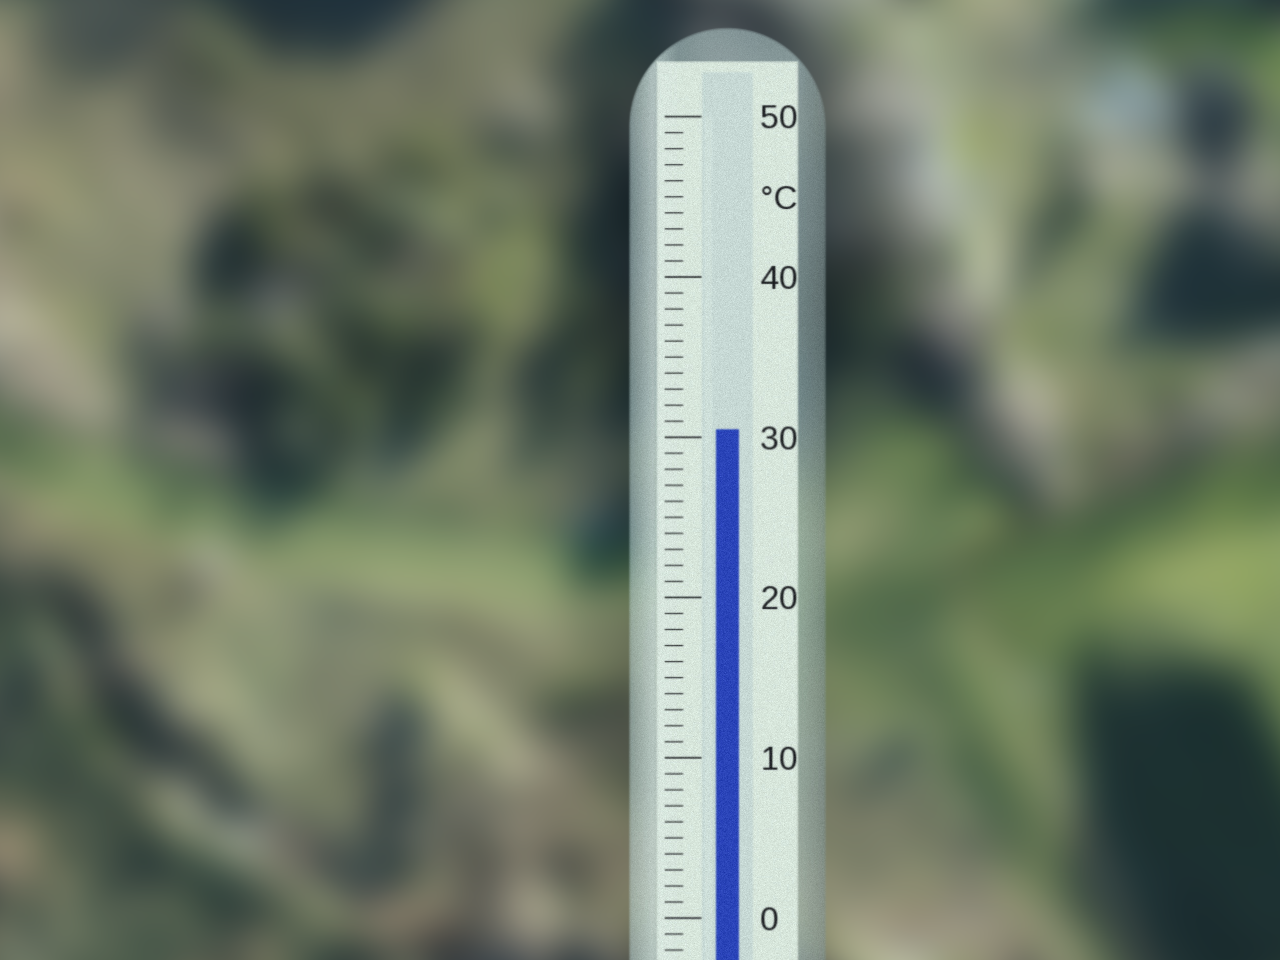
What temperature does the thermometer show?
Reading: 30.5 °C
